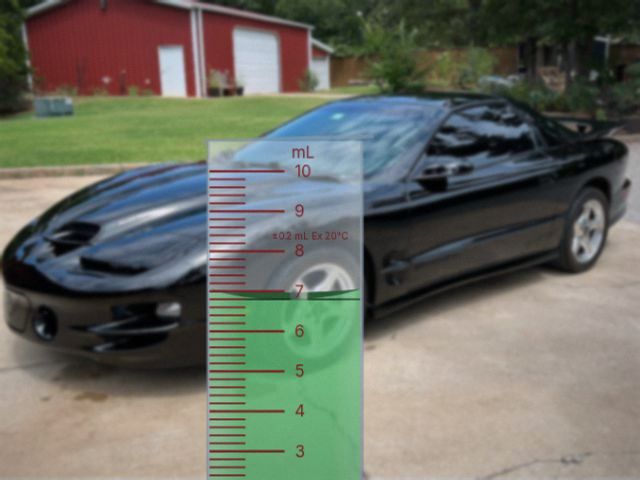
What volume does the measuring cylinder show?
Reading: 6.8 mL
